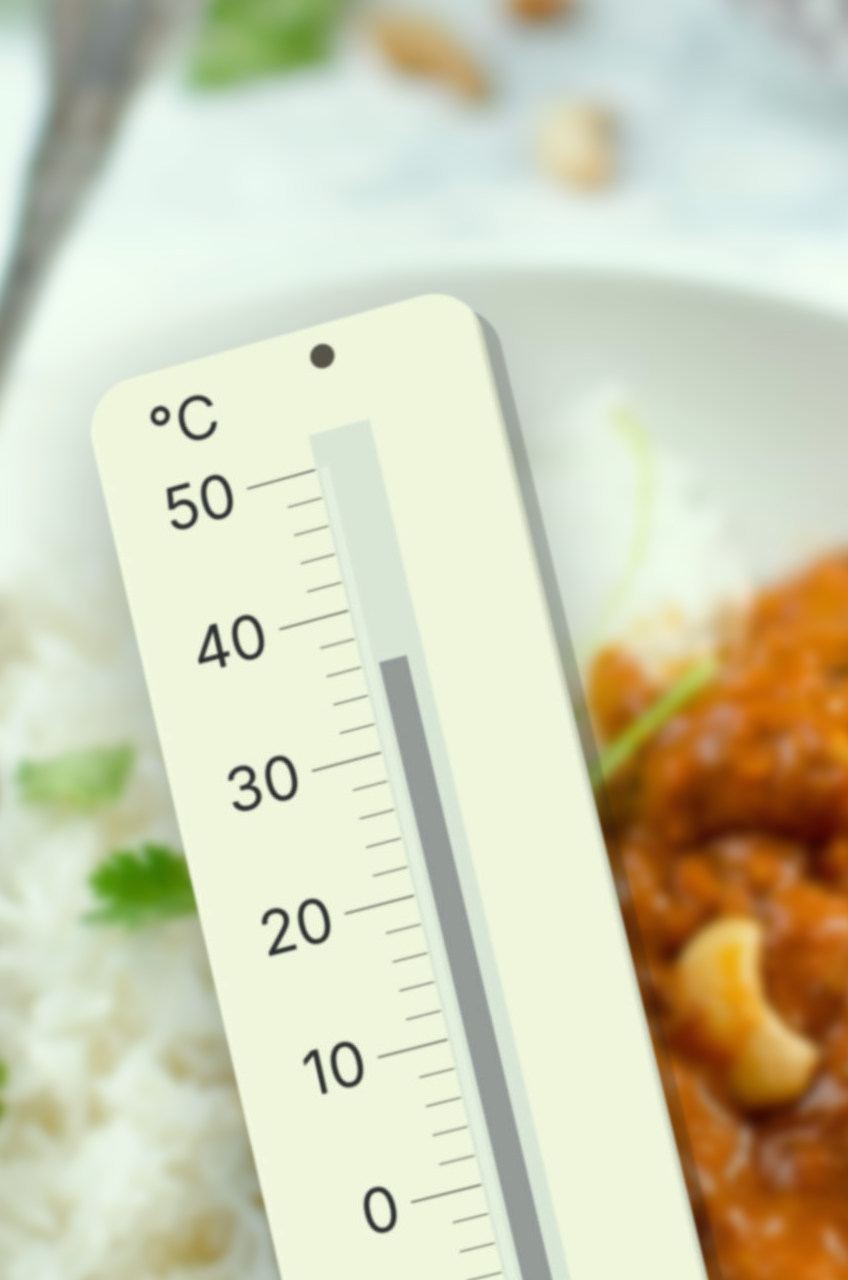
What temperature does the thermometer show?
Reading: 36 °C
